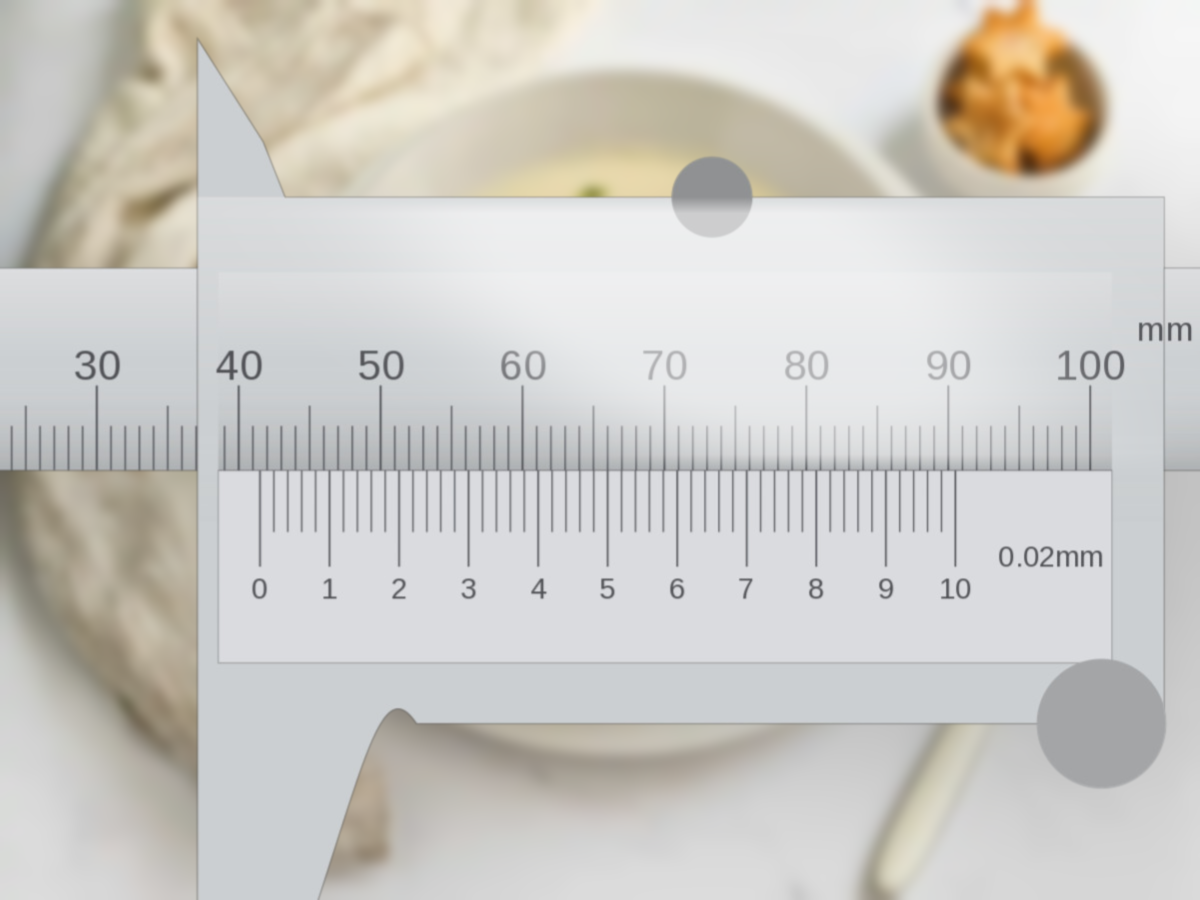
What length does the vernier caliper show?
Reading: 41.5 mm
